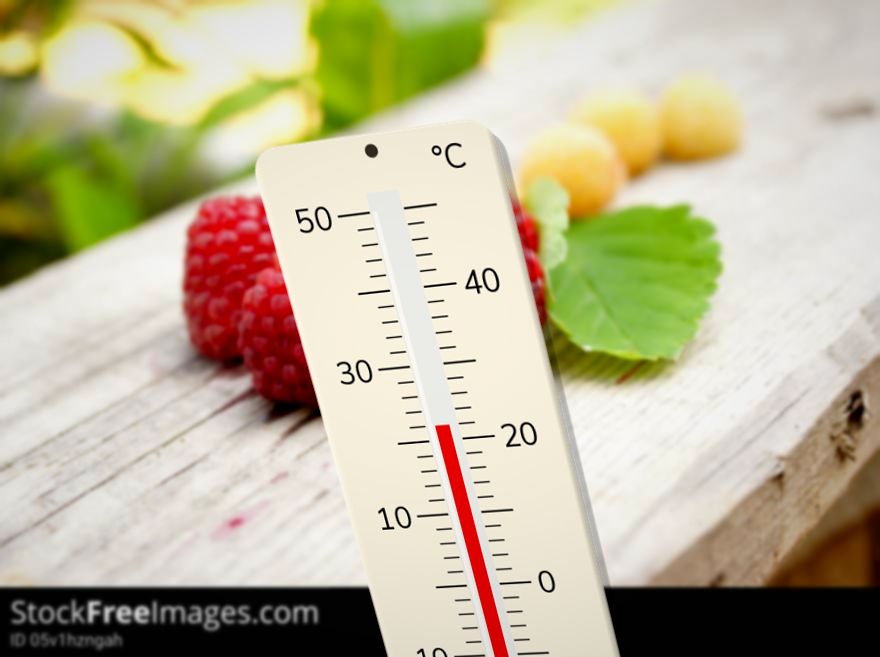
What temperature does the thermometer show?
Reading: 22 °C
